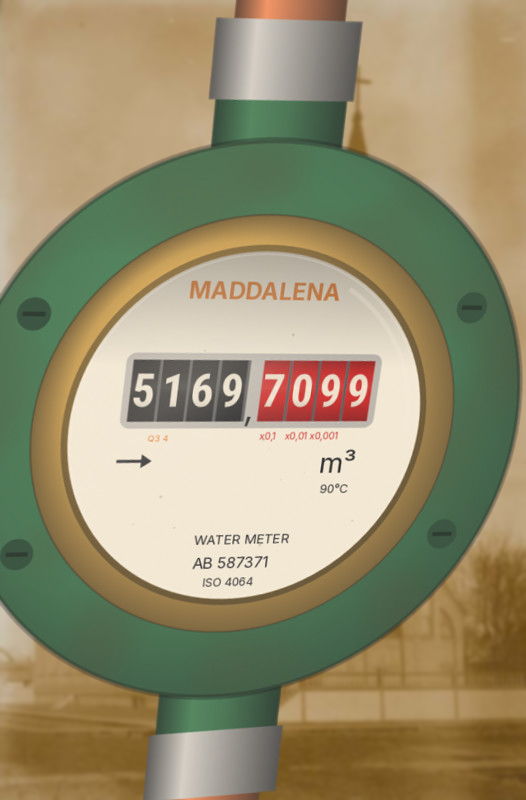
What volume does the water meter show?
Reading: 5169.7099 m³
